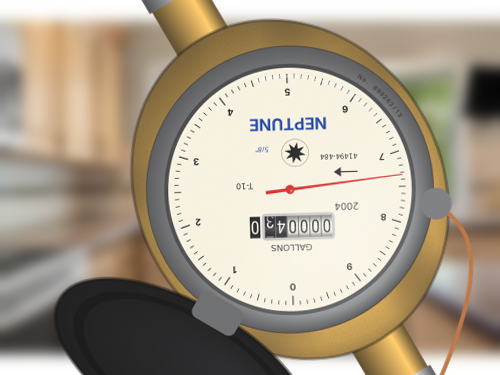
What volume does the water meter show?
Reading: 427.3 gal
